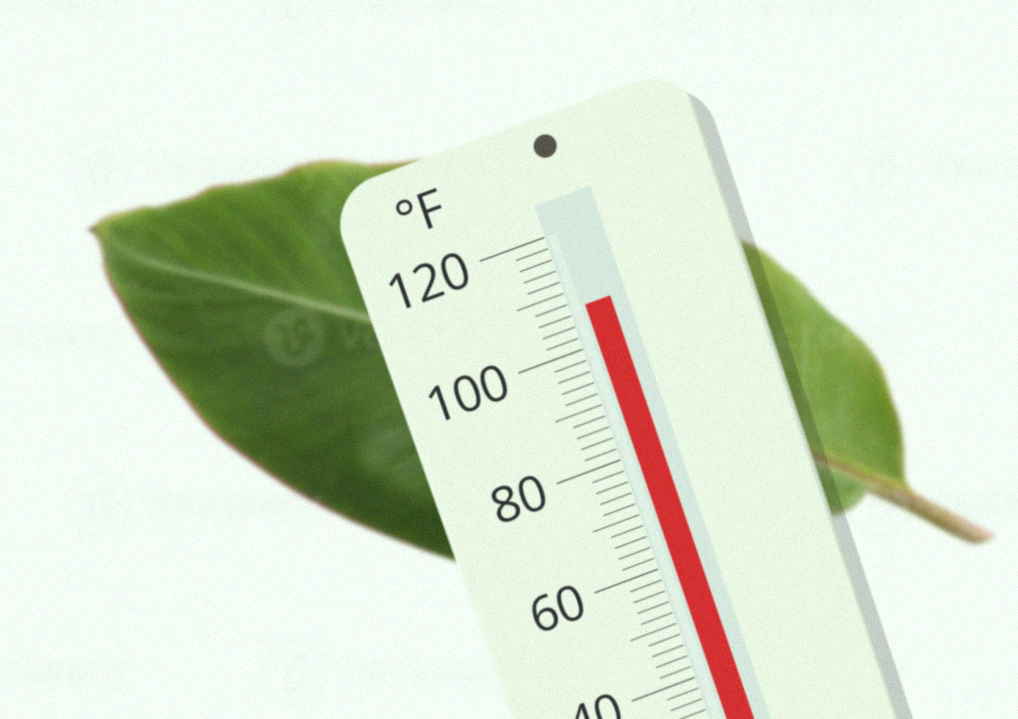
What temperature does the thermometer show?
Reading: 107 °F
